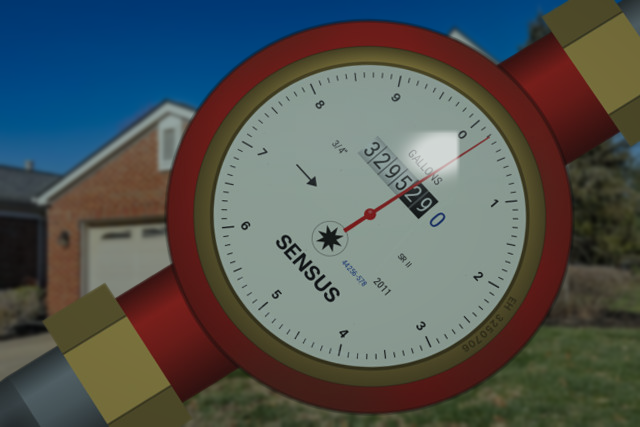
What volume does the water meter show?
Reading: 3295290.2 gal
